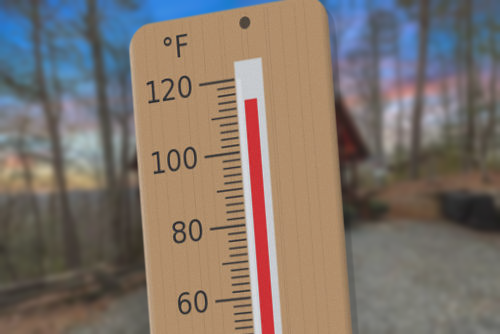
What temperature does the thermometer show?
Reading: 114 °F
